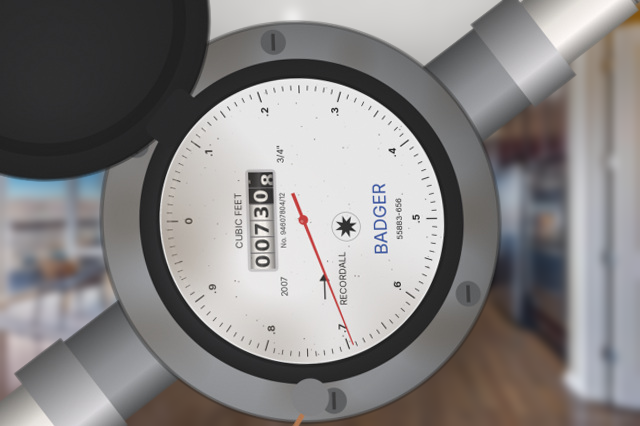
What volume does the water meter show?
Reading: 7307.69 ft³
